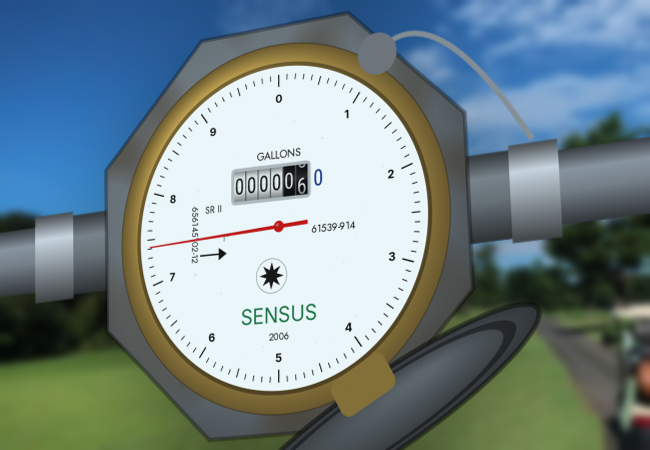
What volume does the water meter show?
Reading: 57.4 gal
